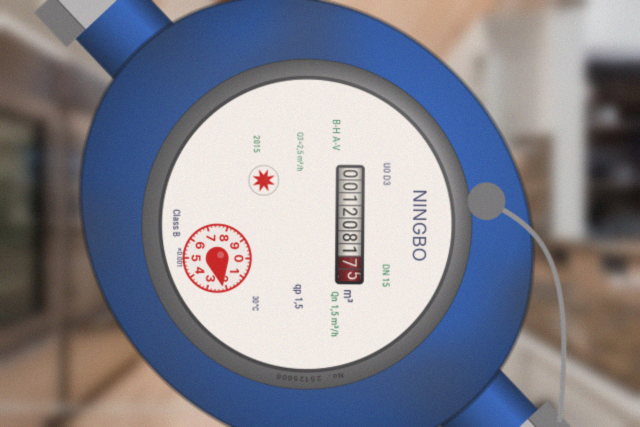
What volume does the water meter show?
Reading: 12081.752 m³
